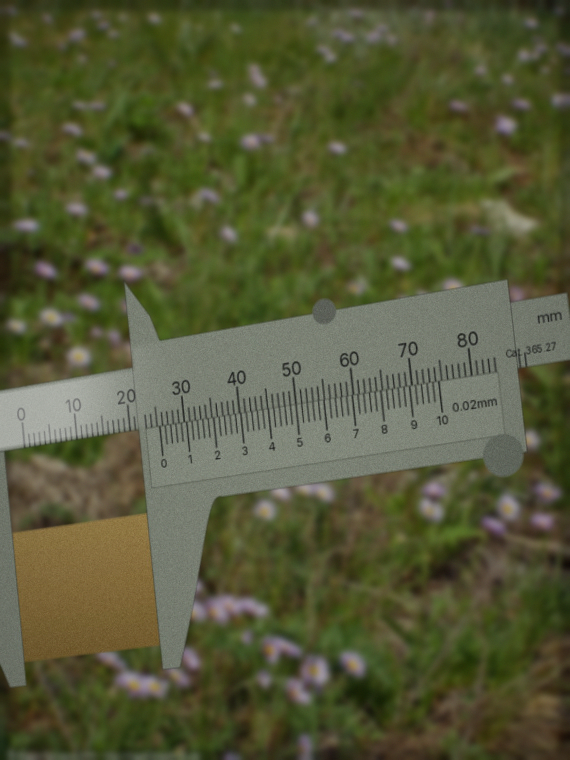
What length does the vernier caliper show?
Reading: 25.5 mm
